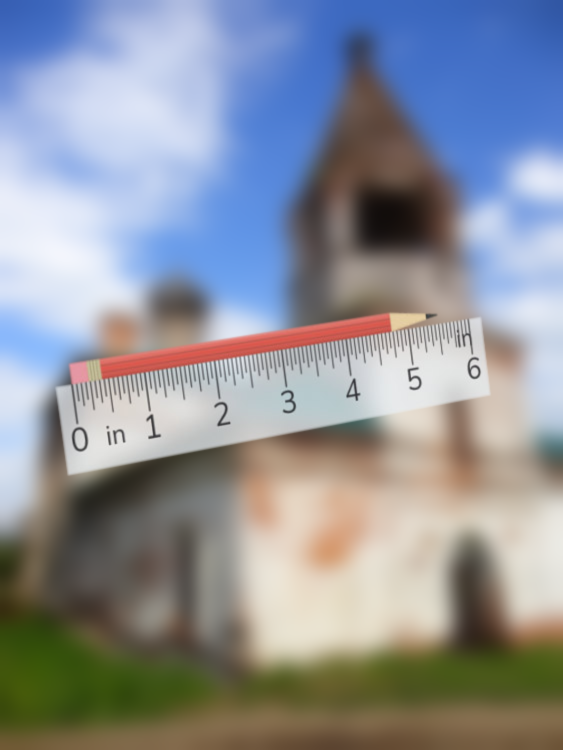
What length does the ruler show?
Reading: 5.5 in
